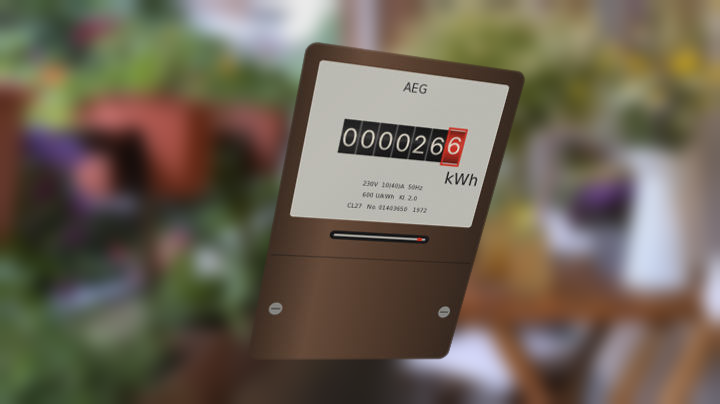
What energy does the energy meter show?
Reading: 26.6 kWh
